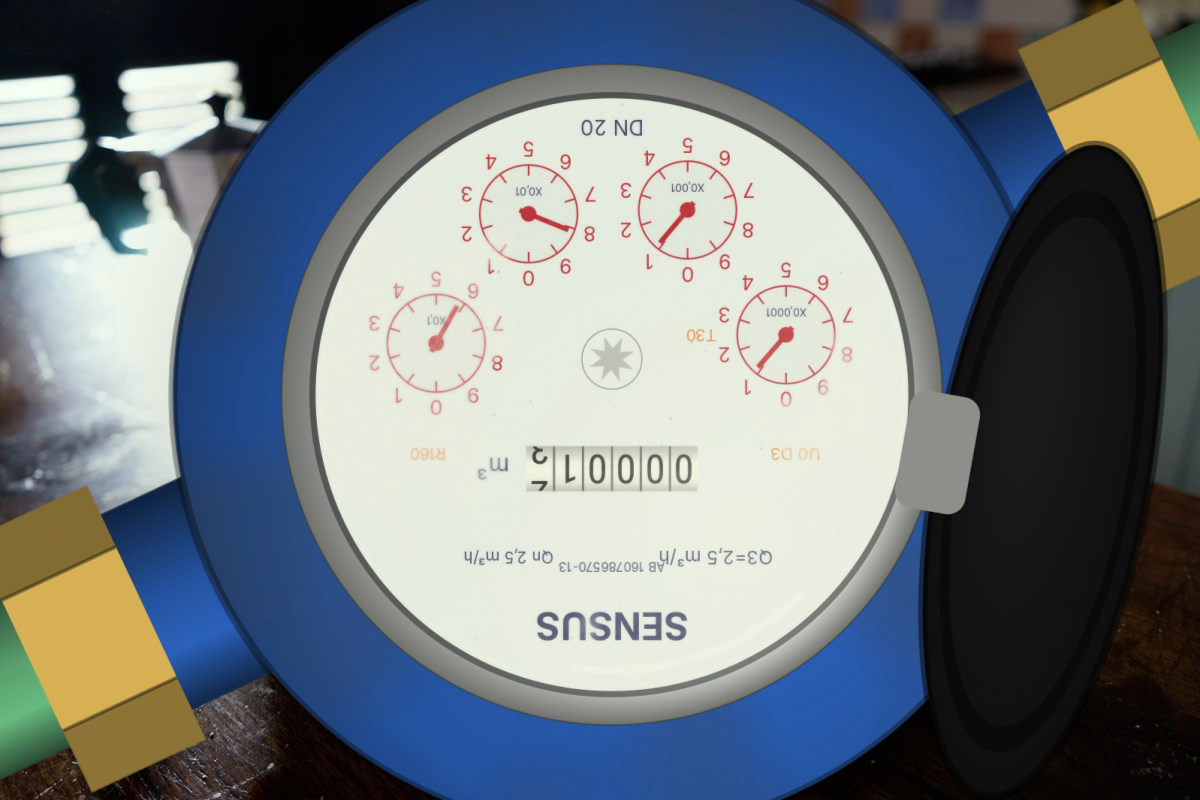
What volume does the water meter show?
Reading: 12.5811 m³
